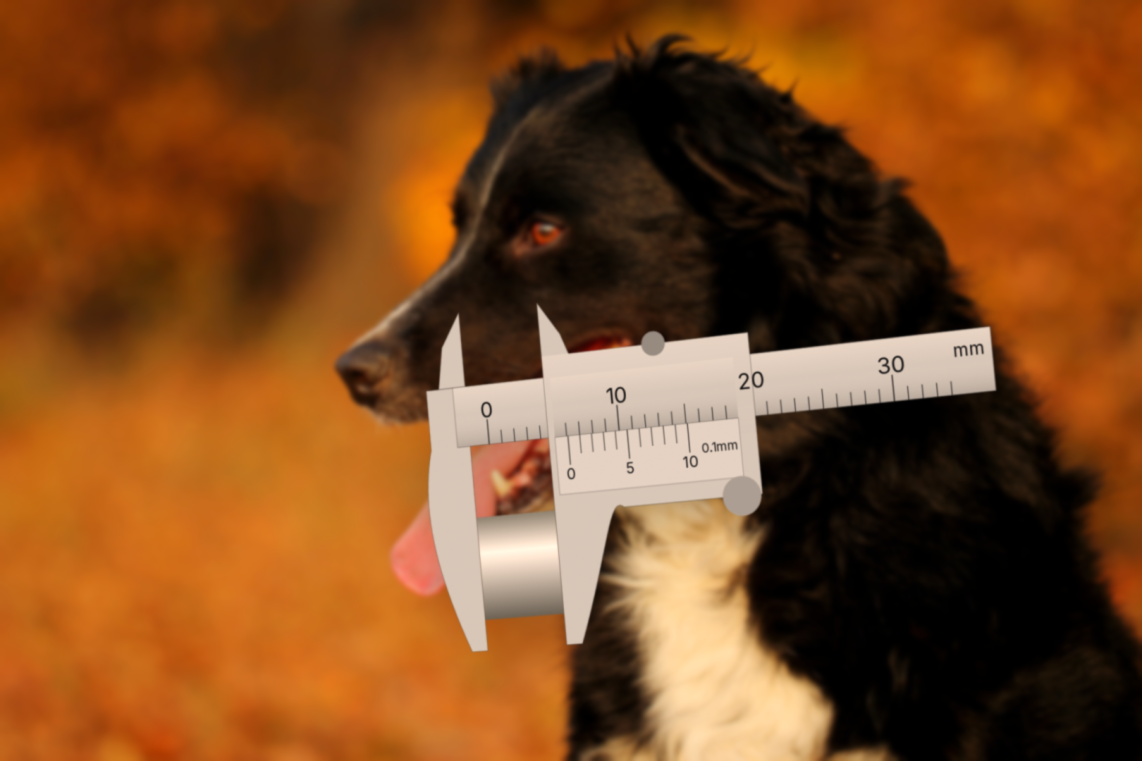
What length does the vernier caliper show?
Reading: 6.1 mm
